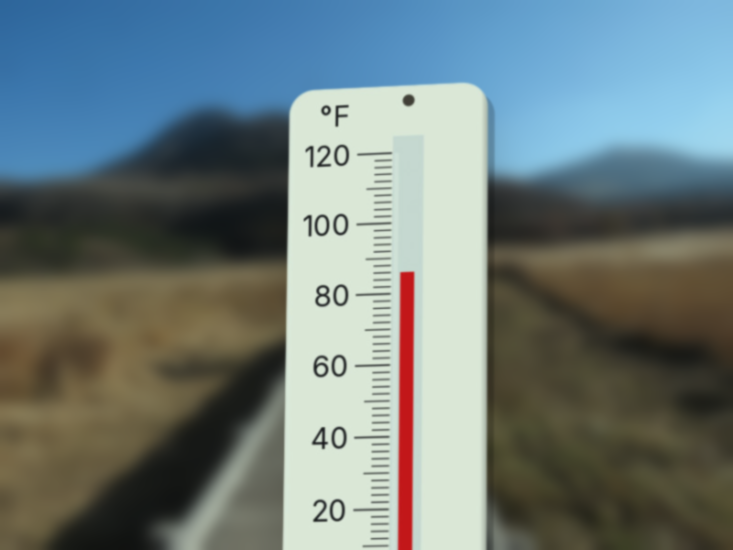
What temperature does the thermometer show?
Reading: 86 °F
